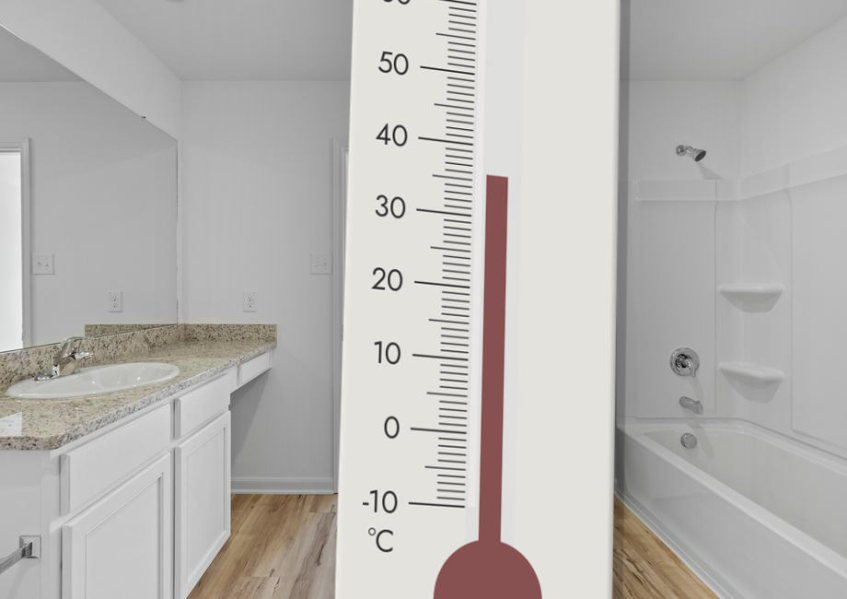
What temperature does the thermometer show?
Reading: 36 °C
